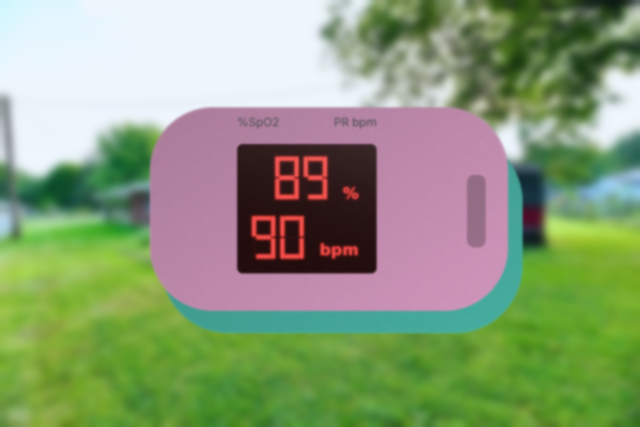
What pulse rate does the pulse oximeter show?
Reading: 90 bpm
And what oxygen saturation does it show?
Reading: 89 %
